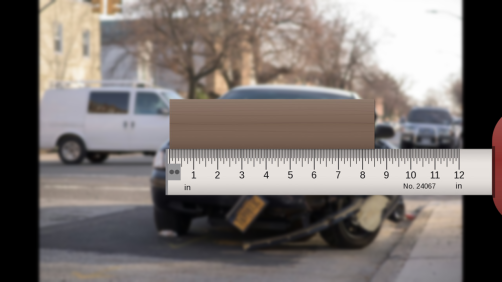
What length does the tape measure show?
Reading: 8.5 in
